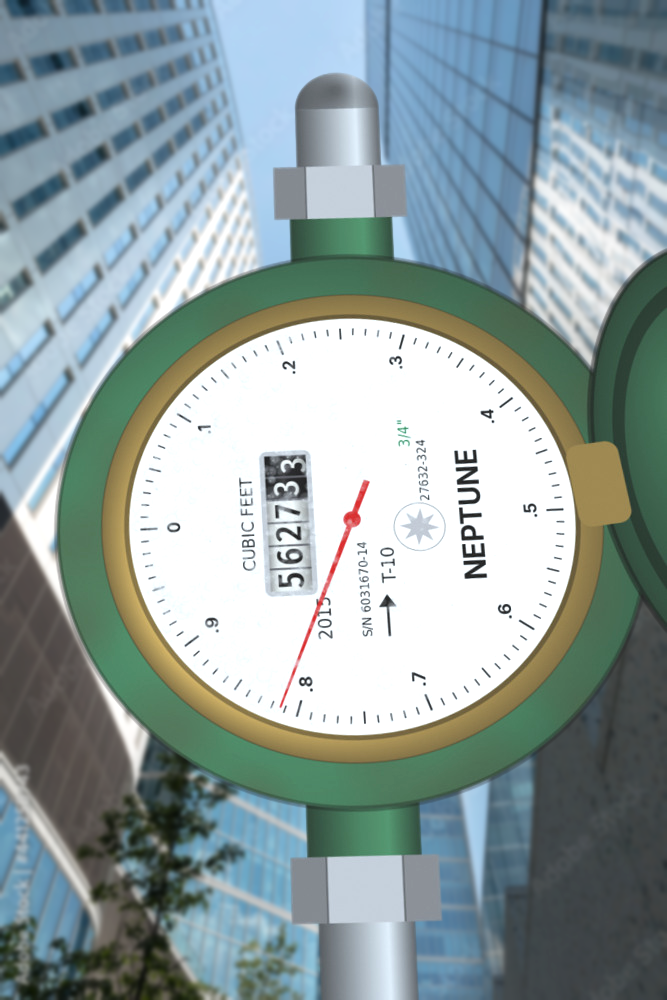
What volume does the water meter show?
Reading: 562732.81 ft³
